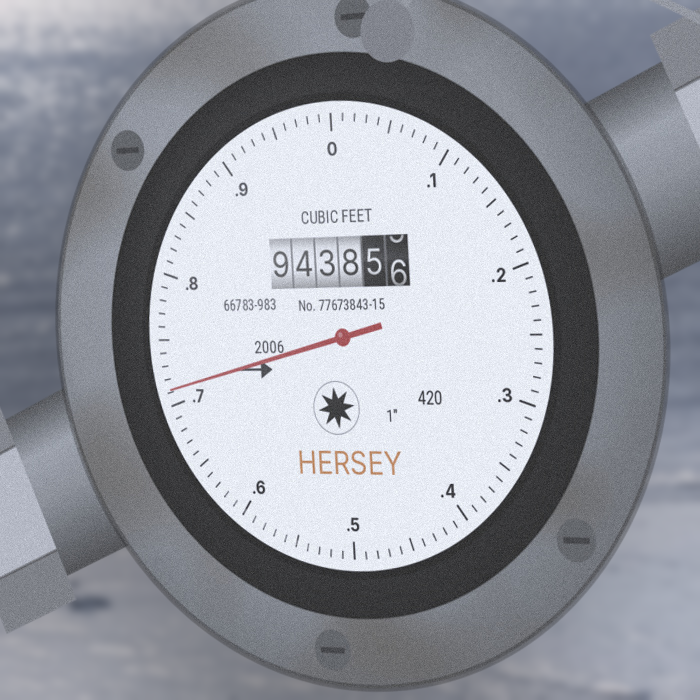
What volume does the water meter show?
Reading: 943855.71 ft³
